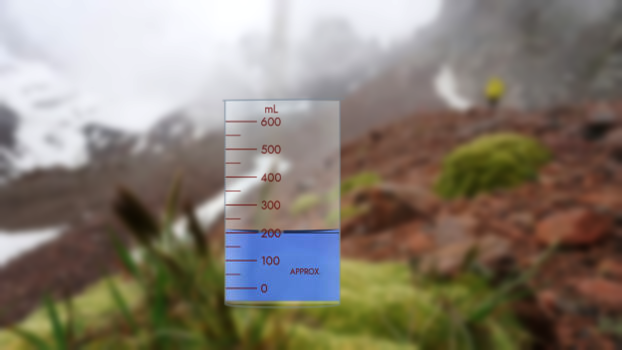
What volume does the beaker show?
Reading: 200 mL
